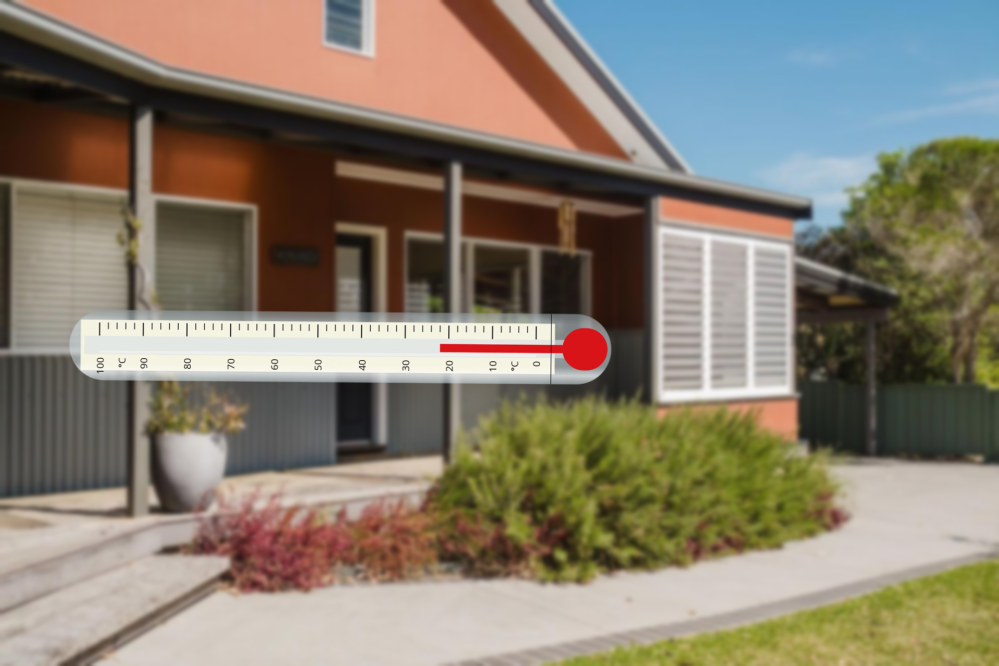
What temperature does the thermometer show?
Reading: 22 °C
